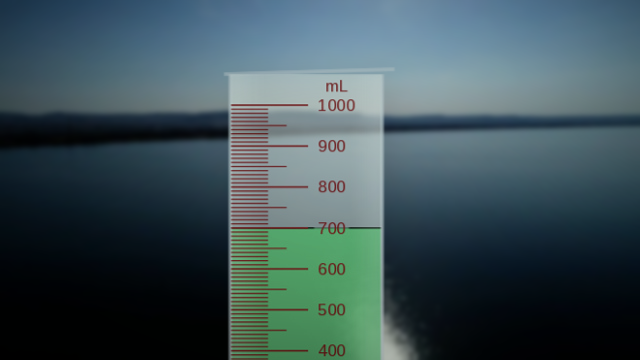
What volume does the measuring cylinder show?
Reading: 700 mL
